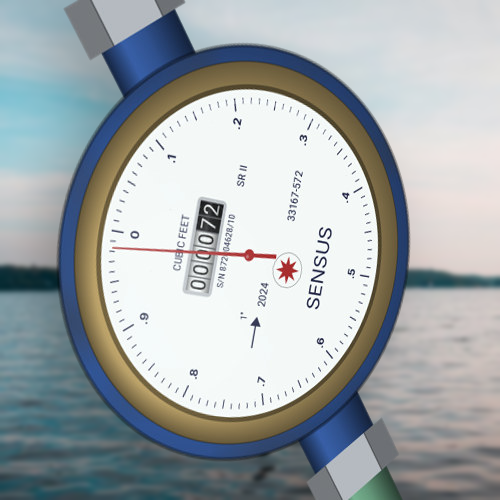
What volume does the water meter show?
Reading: 71.98 ft³
